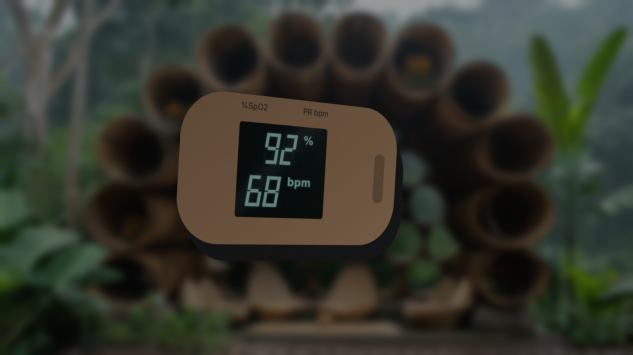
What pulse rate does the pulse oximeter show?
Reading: 68 bpm
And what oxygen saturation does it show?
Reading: 92 %
